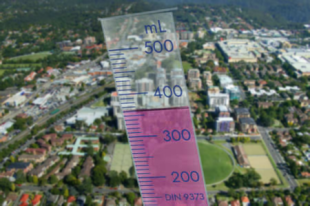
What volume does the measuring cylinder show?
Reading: 360 mL
